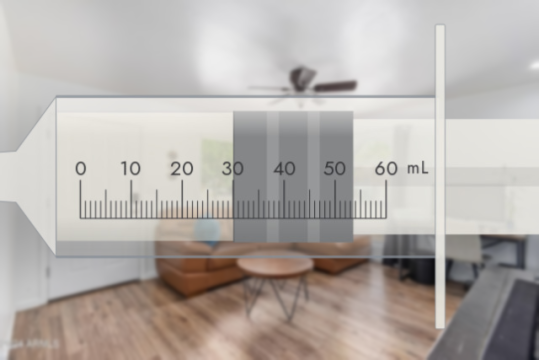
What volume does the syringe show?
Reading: 30 mL
